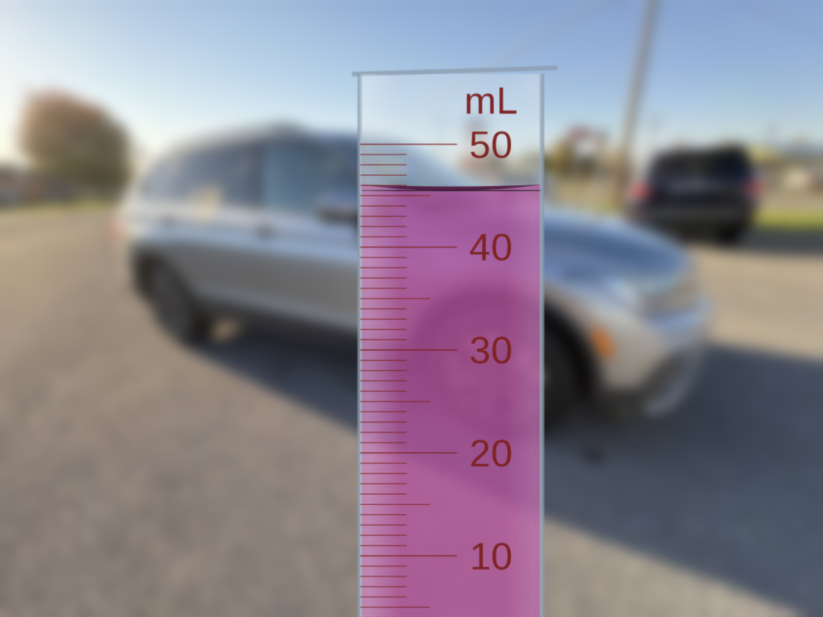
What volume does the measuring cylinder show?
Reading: 45.5 mL
